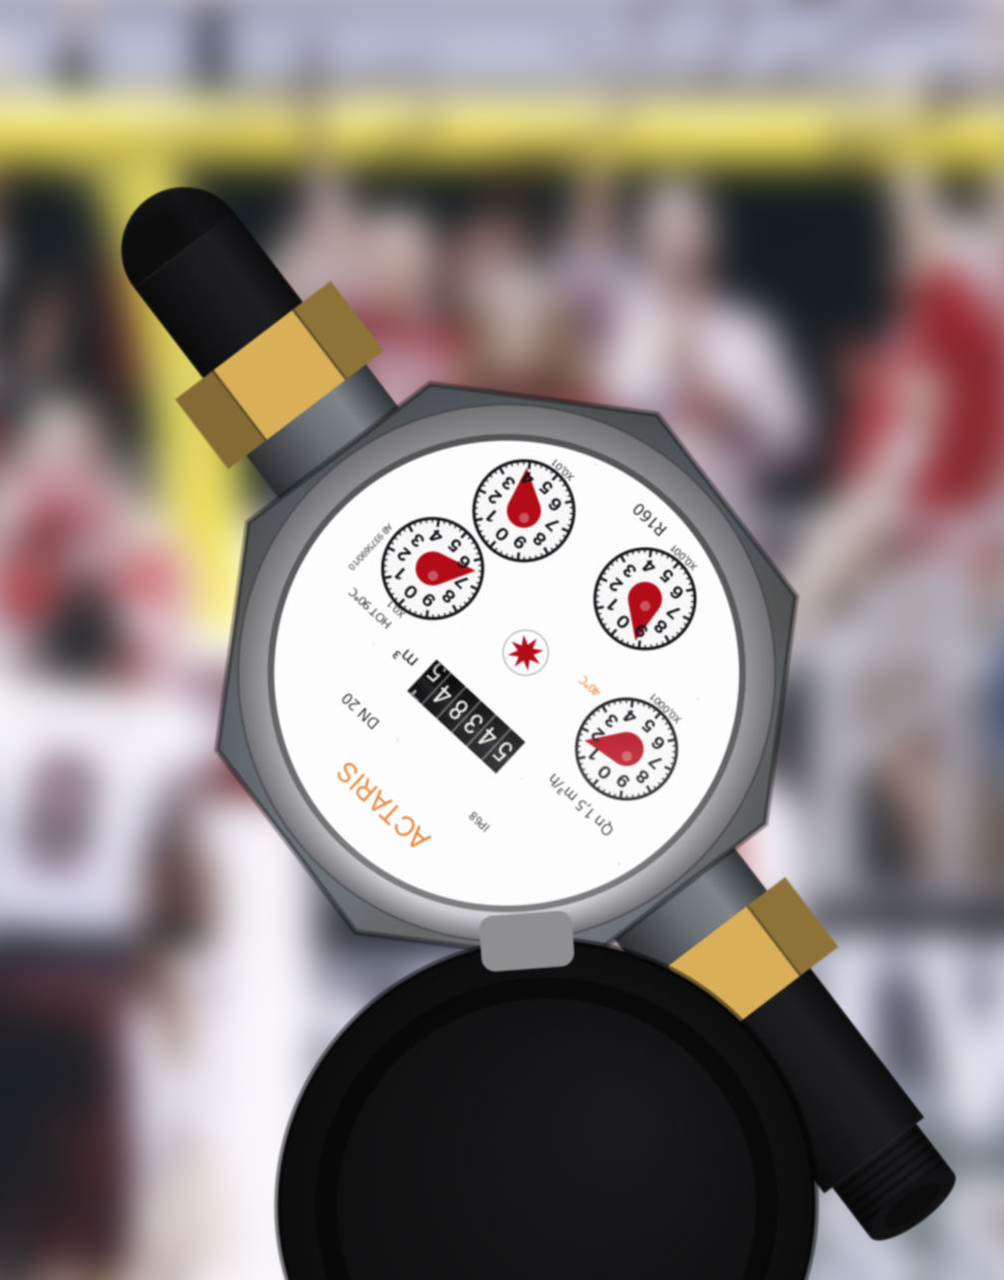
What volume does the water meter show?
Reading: 543844.6391 m³
